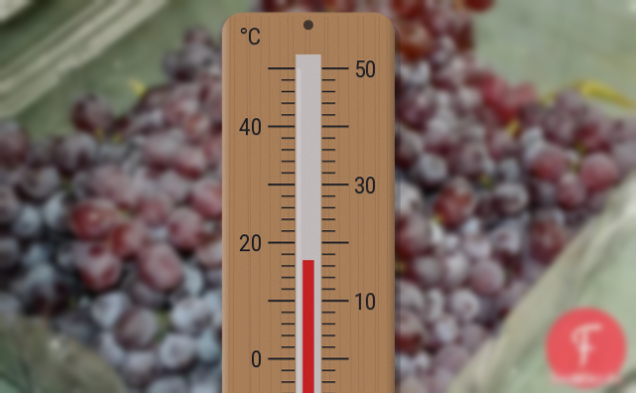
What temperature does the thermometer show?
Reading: 17 °C
